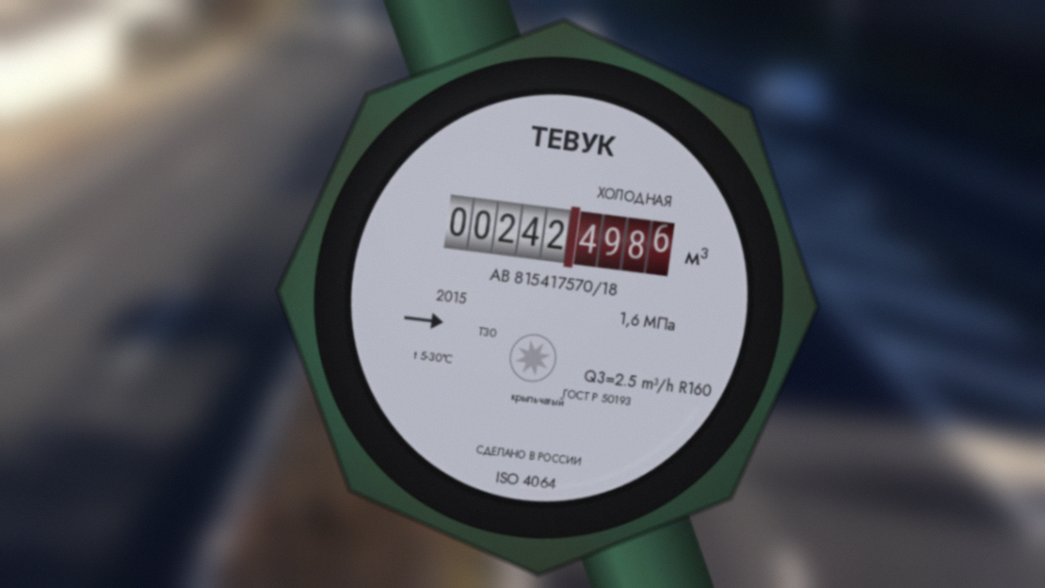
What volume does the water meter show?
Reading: 242.4986 m³
